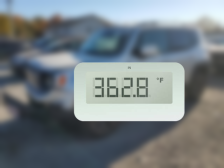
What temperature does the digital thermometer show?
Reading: 362.8 °F
